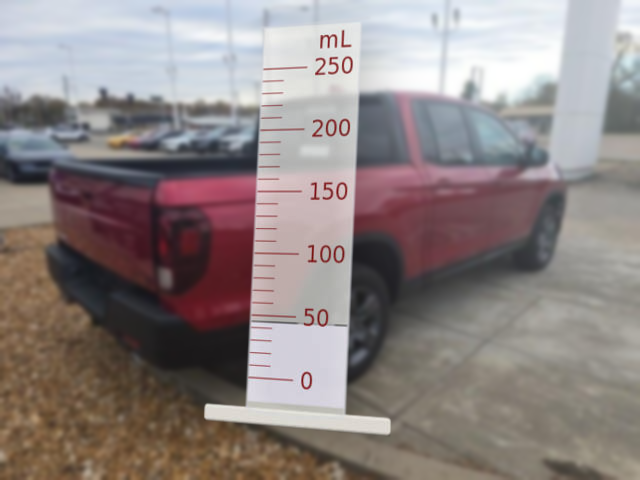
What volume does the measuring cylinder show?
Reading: 45 mL
